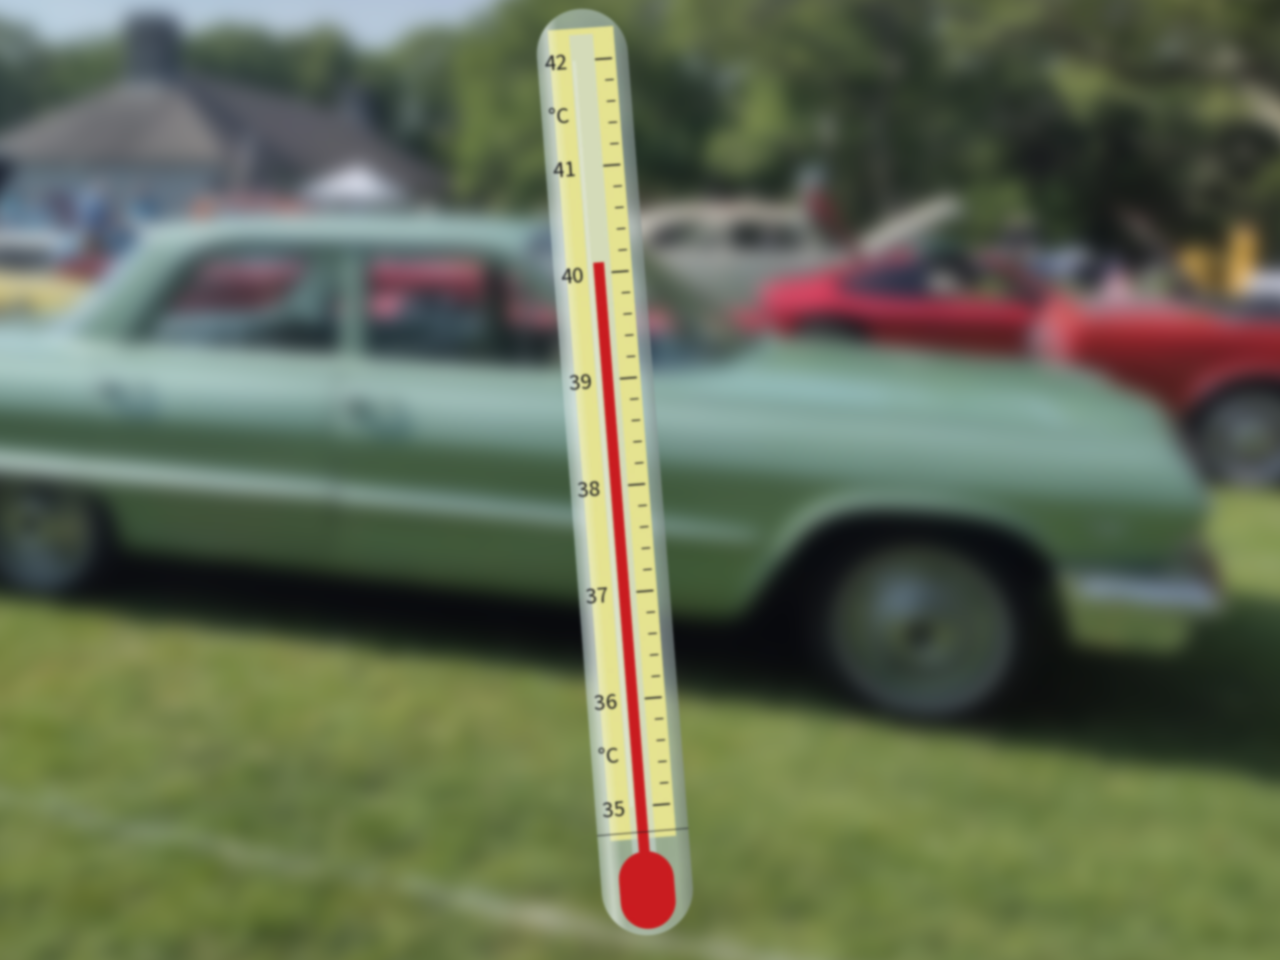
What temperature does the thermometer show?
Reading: 40.1 °C
